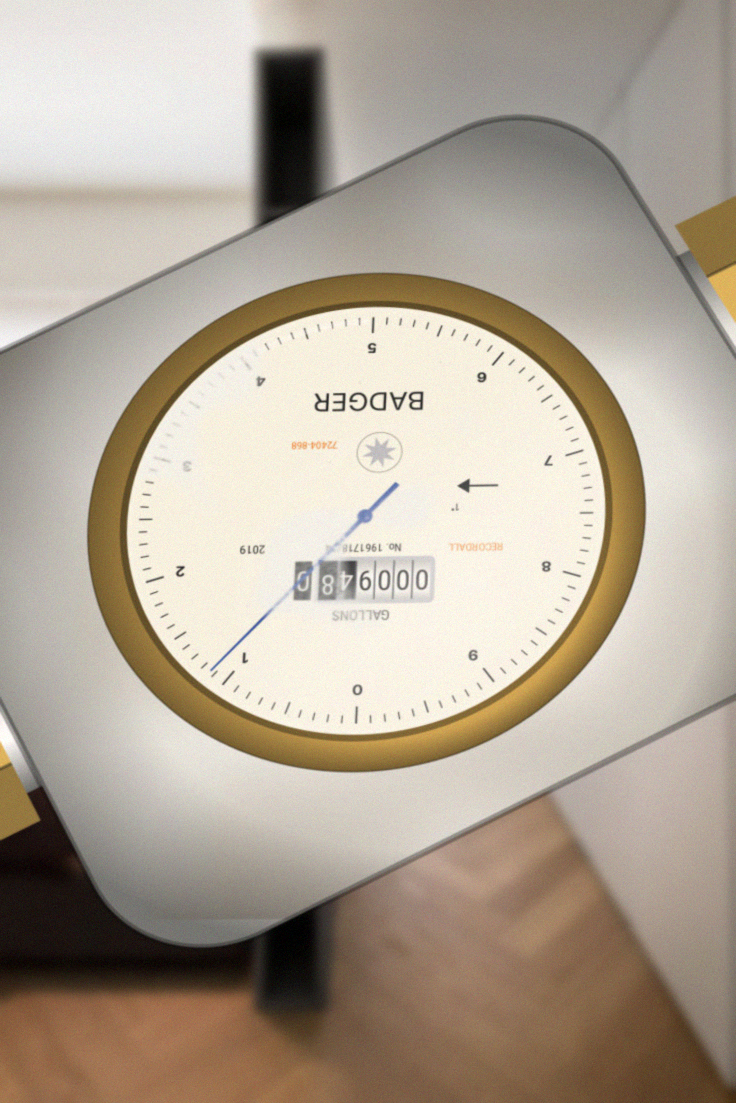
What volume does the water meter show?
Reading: 9481.1 gal
